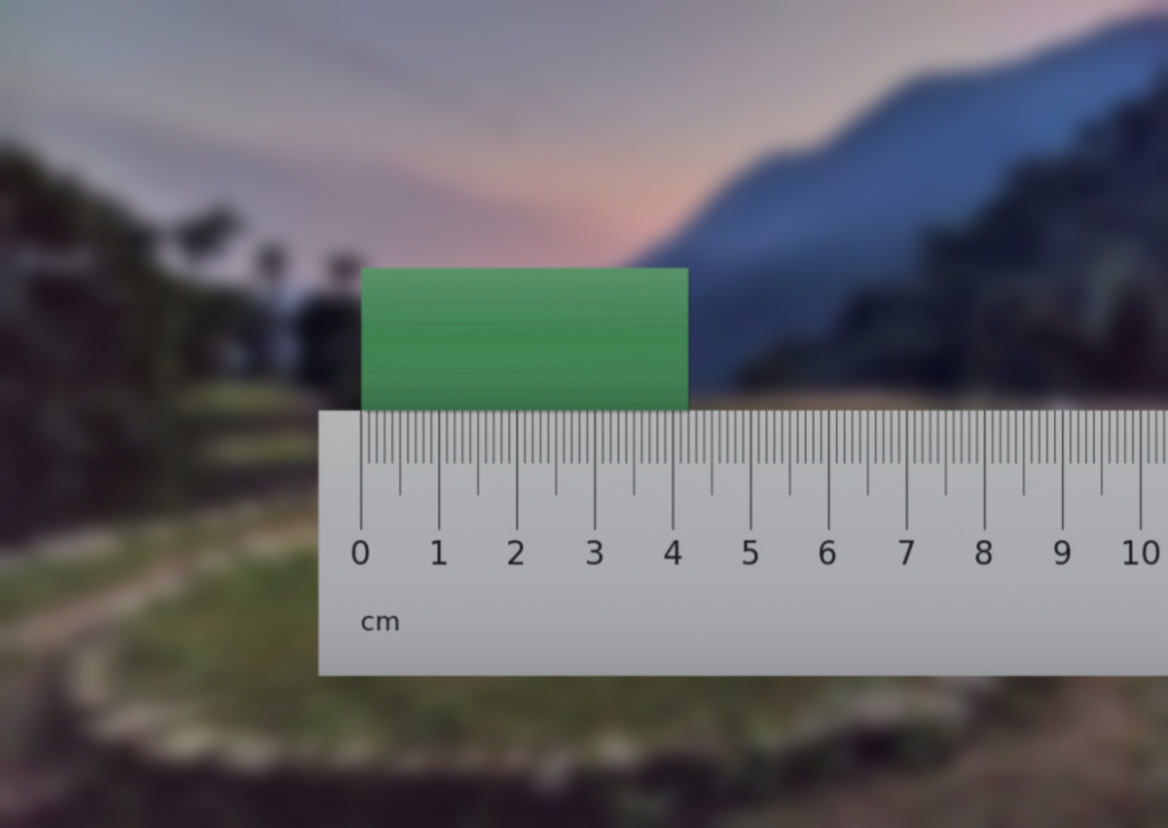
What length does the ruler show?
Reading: 4.2 cm
